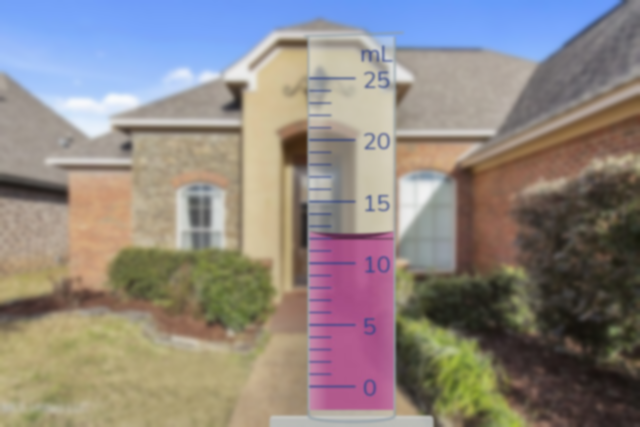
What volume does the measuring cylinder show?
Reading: 12 mL
